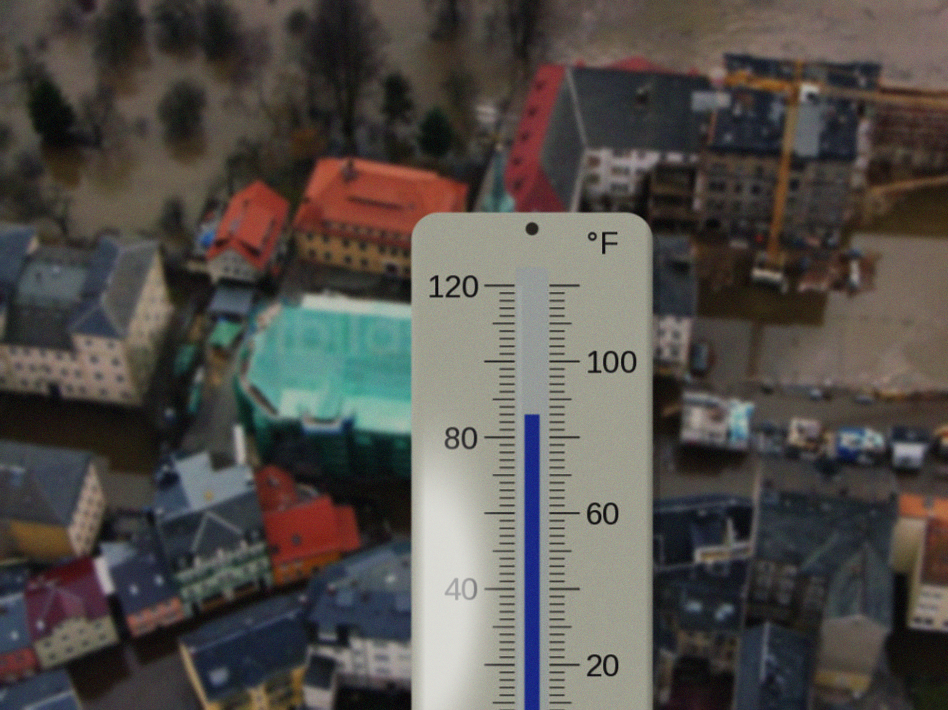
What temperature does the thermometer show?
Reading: 86 °F
